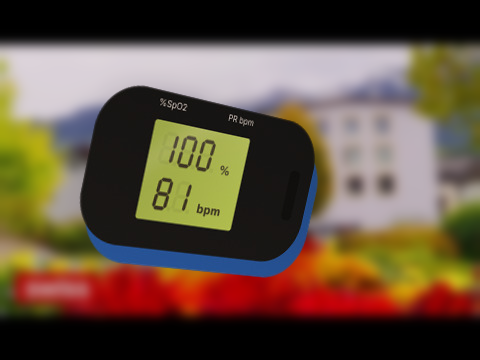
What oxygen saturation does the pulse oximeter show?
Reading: 100 %
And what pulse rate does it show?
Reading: 81 bpm
